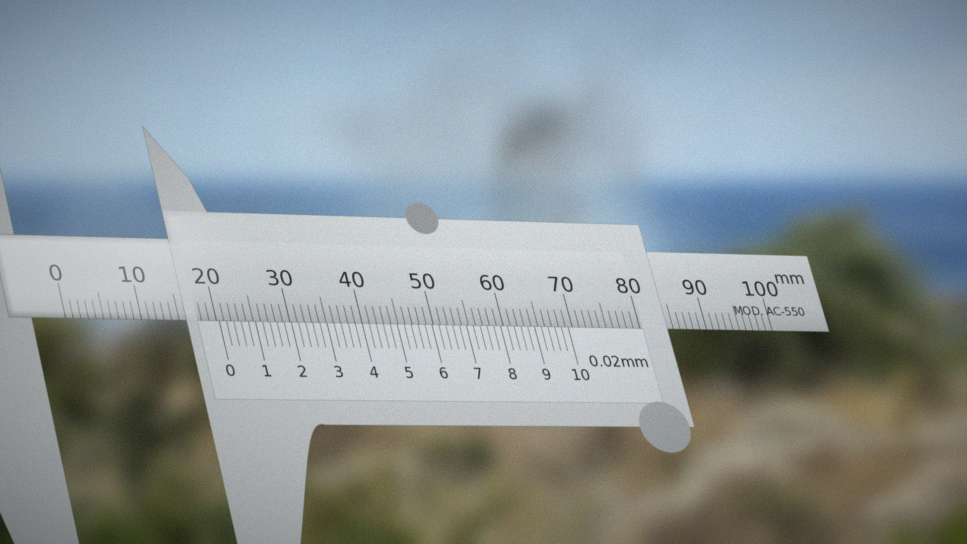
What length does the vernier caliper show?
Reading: 20.4 mm
